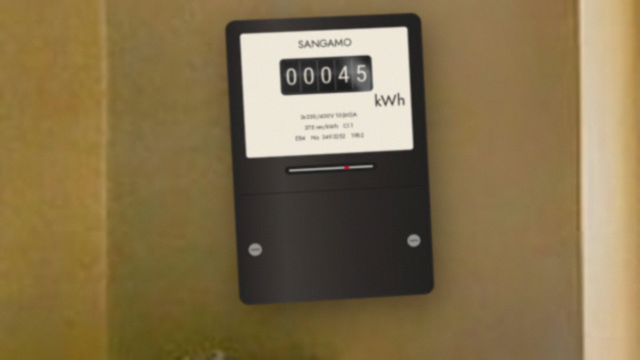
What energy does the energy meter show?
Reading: 45 kWh
